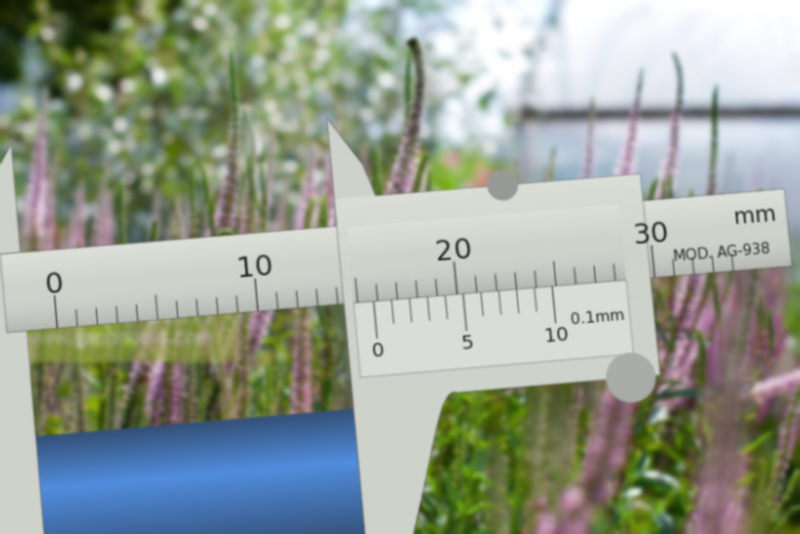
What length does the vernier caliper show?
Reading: 15.8 mm
